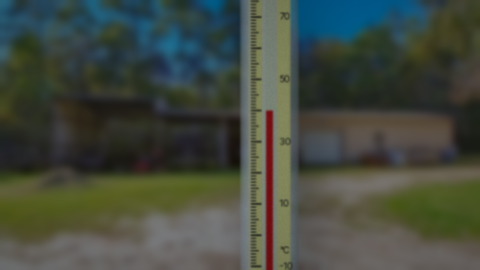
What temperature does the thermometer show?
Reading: 40 °C
